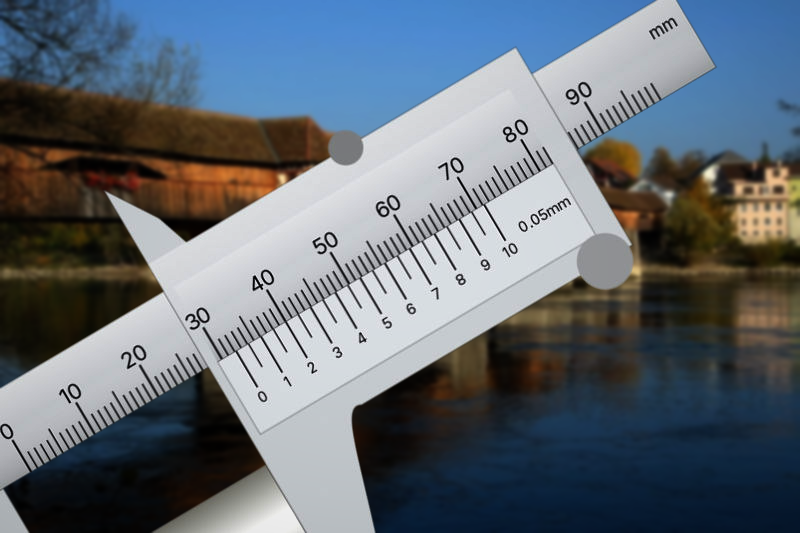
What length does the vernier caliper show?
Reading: 32.2 mm
